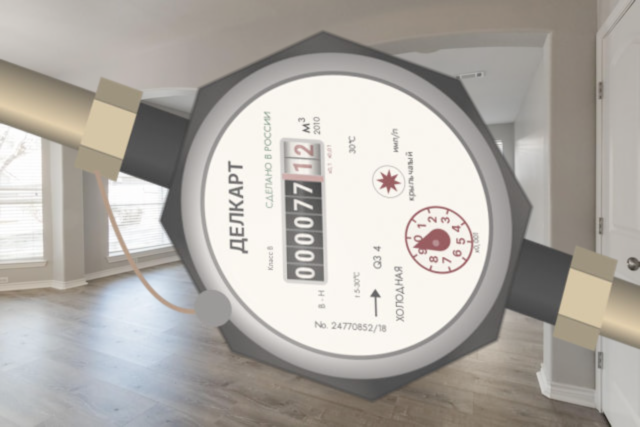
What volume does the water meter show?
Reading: 77.119 m³
